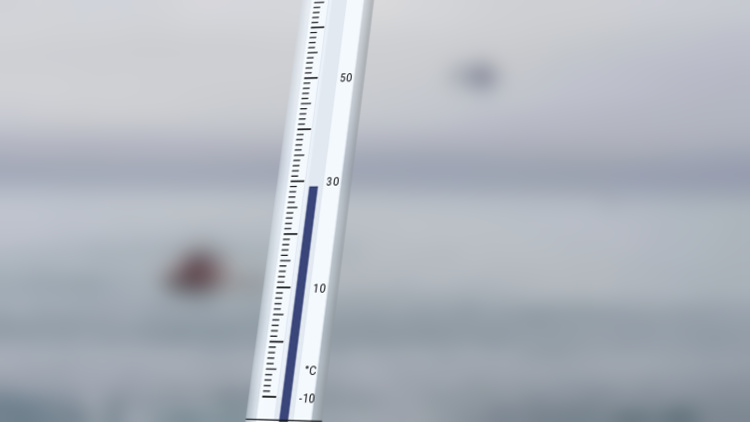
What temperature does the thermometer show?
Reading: 29 °C
